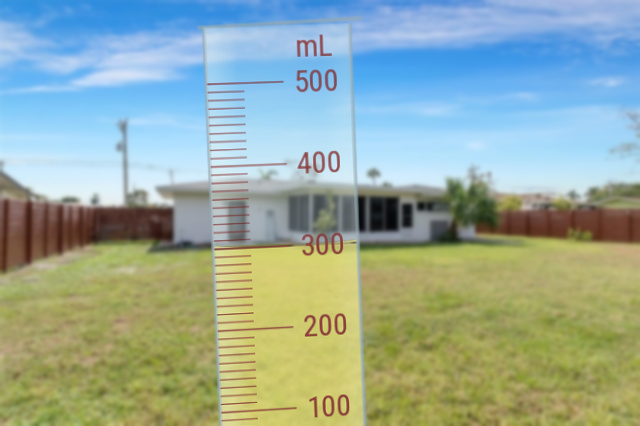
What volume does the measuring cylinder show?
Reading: 300 mL
